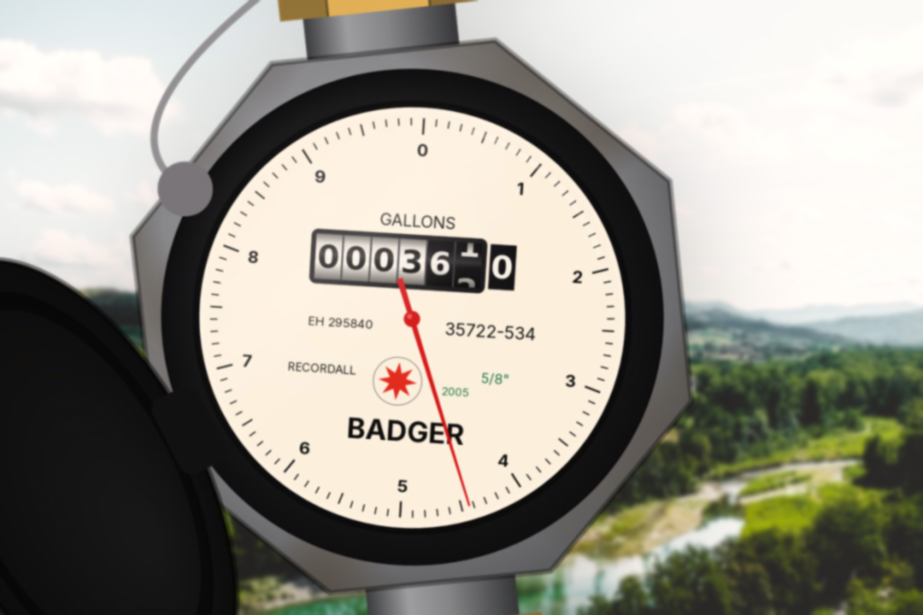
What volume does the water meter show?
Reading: 3614.4 gal
